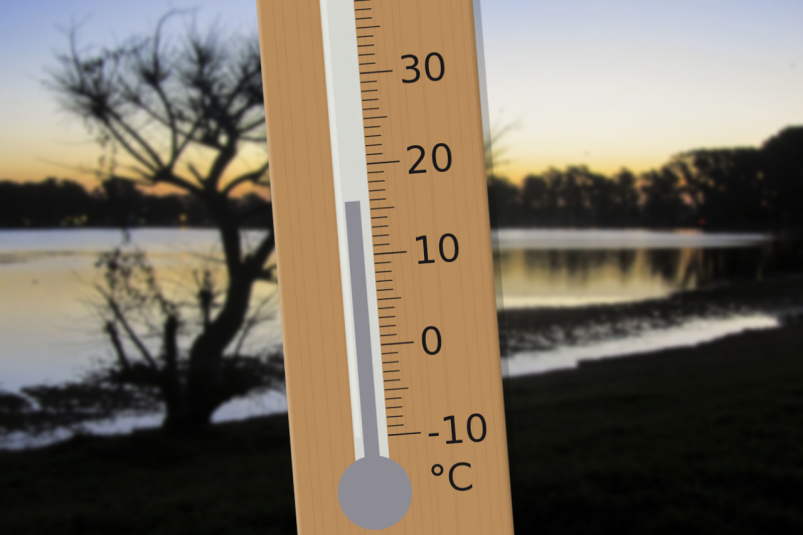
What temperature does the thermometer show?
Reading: 16 °C
